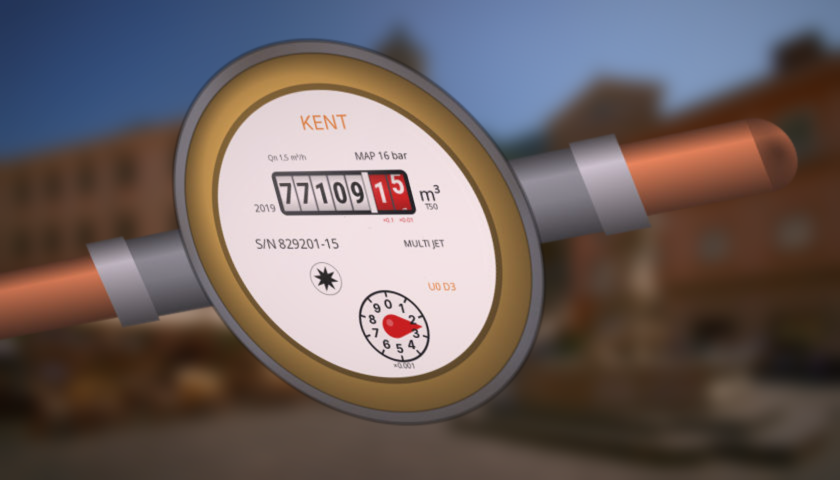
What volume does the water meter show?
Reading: 77109.152 m³
